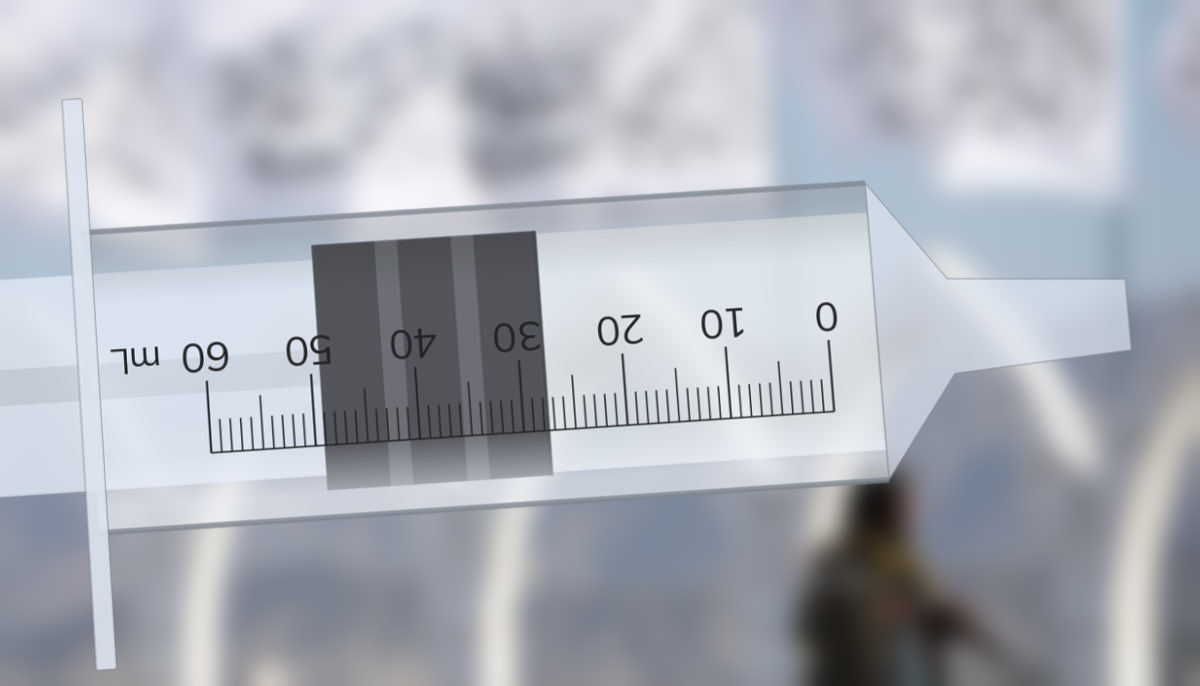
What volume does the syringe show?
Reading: 27.5 mL
